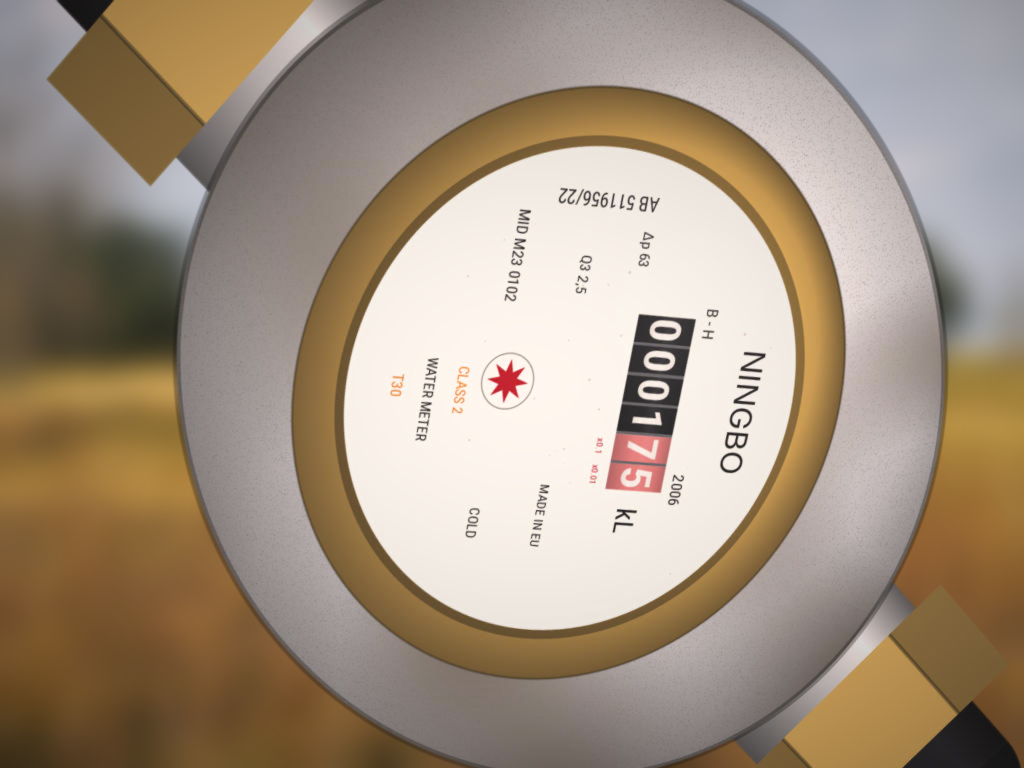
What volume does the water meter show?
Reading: 1.75 kL
